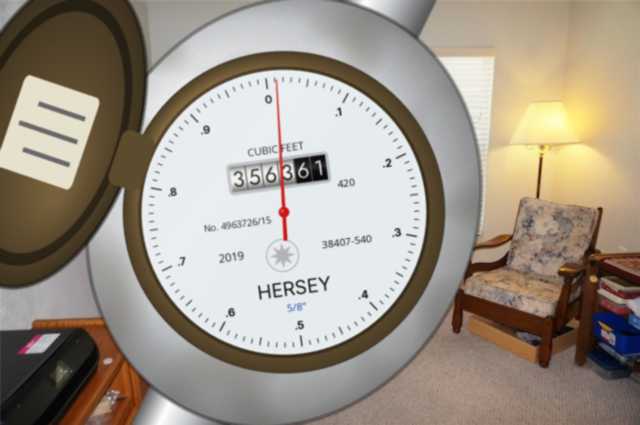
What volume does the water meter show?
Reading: 356361.01 ft³
